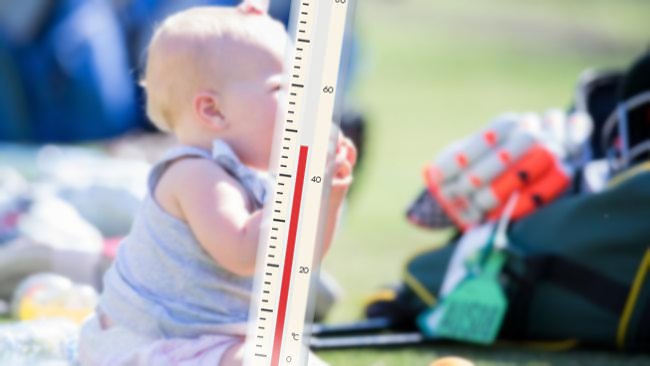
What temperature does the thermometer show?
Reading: 47 °C
